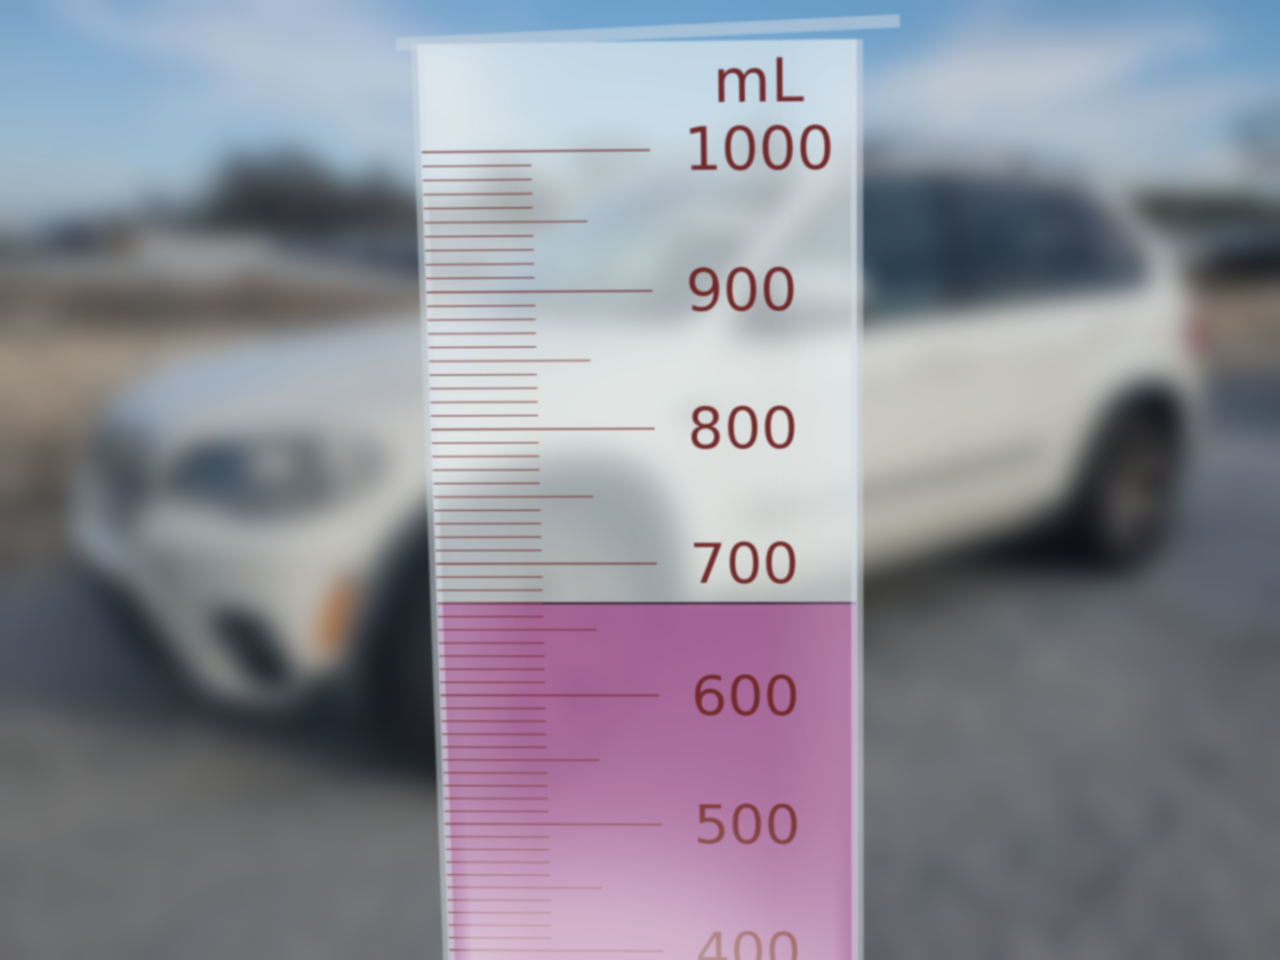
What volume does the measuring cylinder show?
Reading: 670 mL
